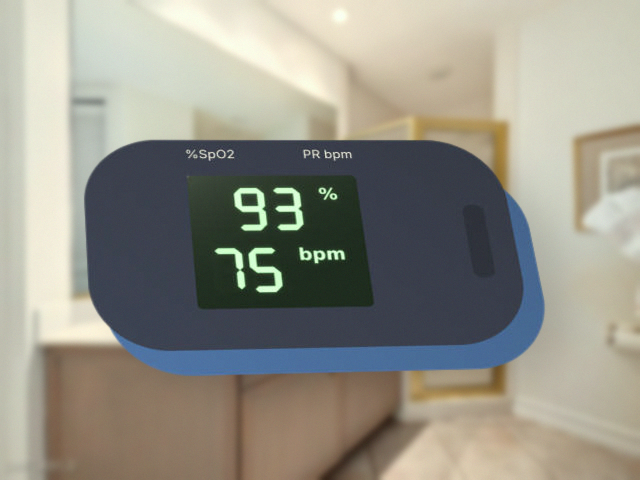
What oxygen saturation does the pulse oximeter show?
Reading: 93 %
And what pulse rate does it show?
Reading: 75 bpm
